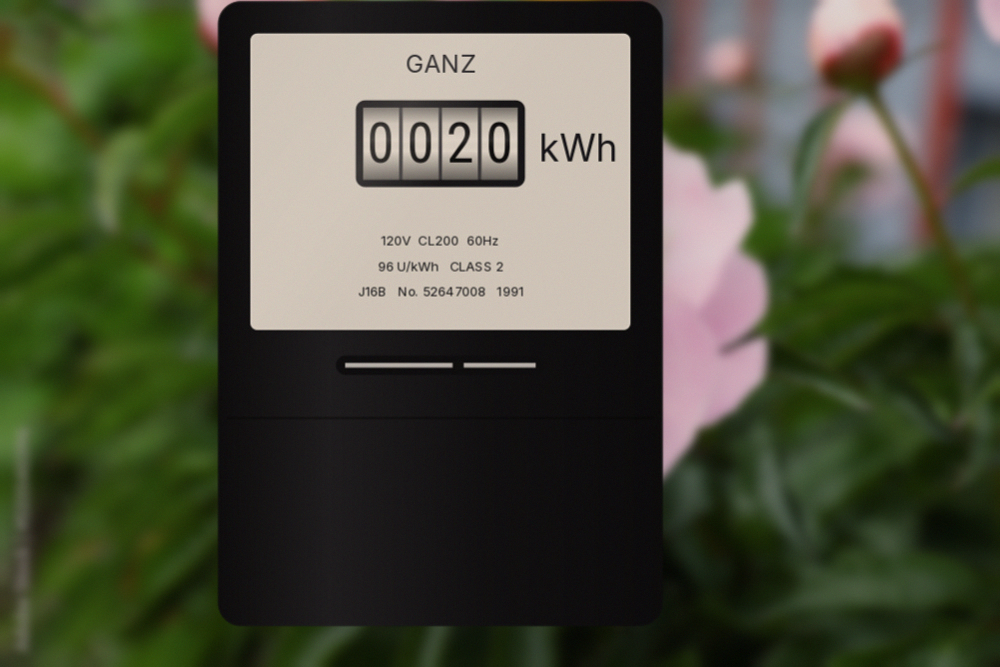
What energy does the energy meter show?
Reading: 20 kWh
